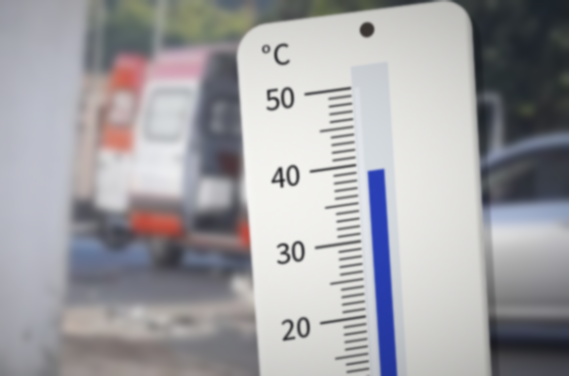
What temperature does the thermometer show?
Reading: 39 °C
